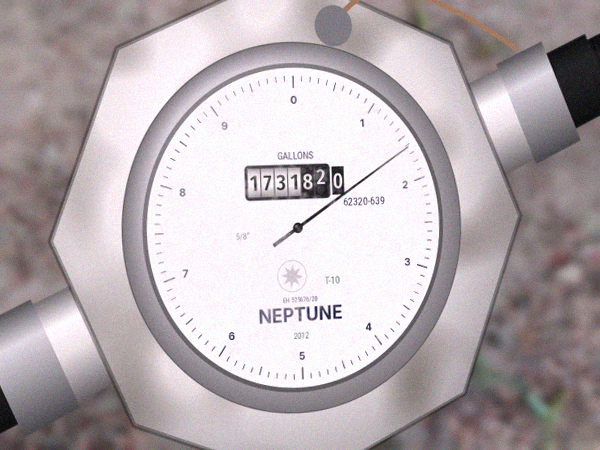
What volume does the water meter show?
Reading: 1731821.6 gal
